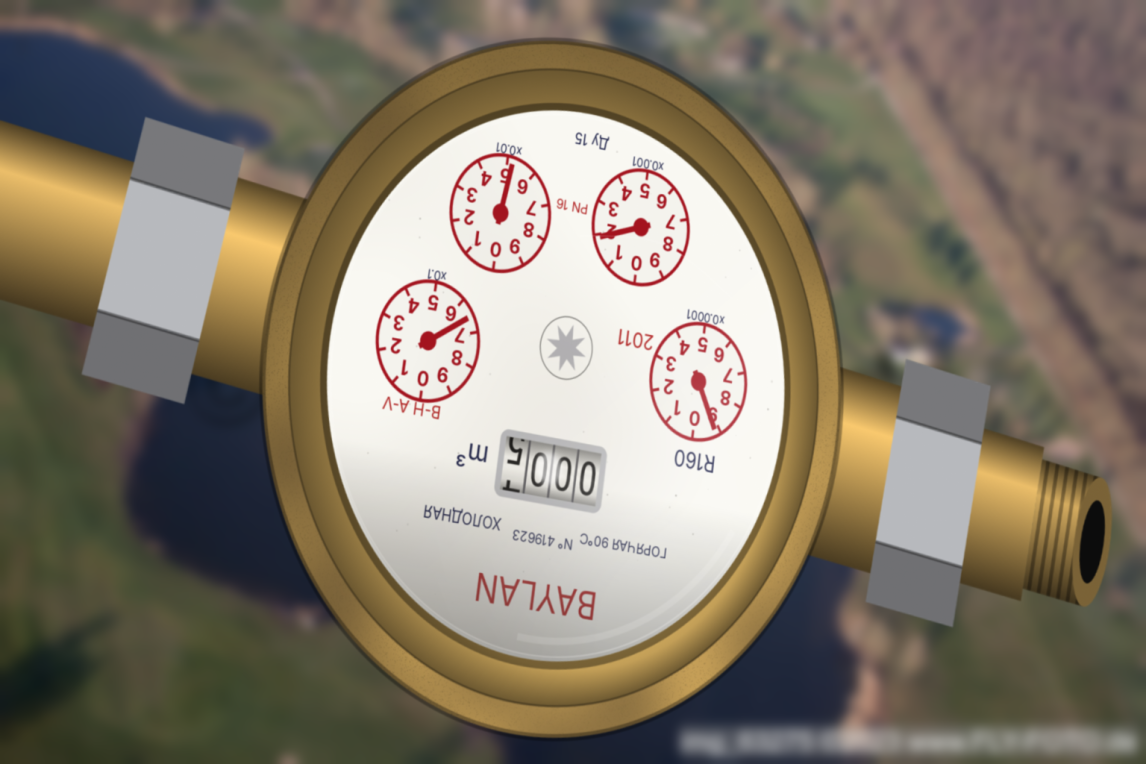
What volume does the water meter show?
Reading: 4.6519 m³
